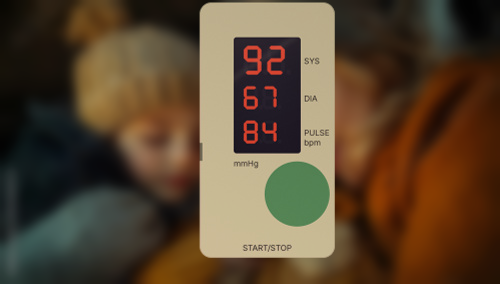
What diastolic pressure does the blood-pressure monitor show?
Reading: 67 mmHg
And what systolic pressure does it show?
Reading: 92 mmHg
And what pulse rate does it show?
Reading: 84 bpm
